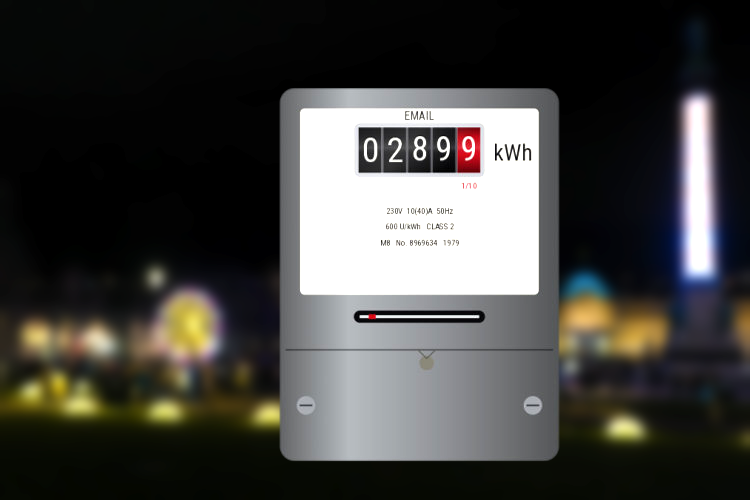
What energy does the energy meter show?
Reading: 289.9 kWh
